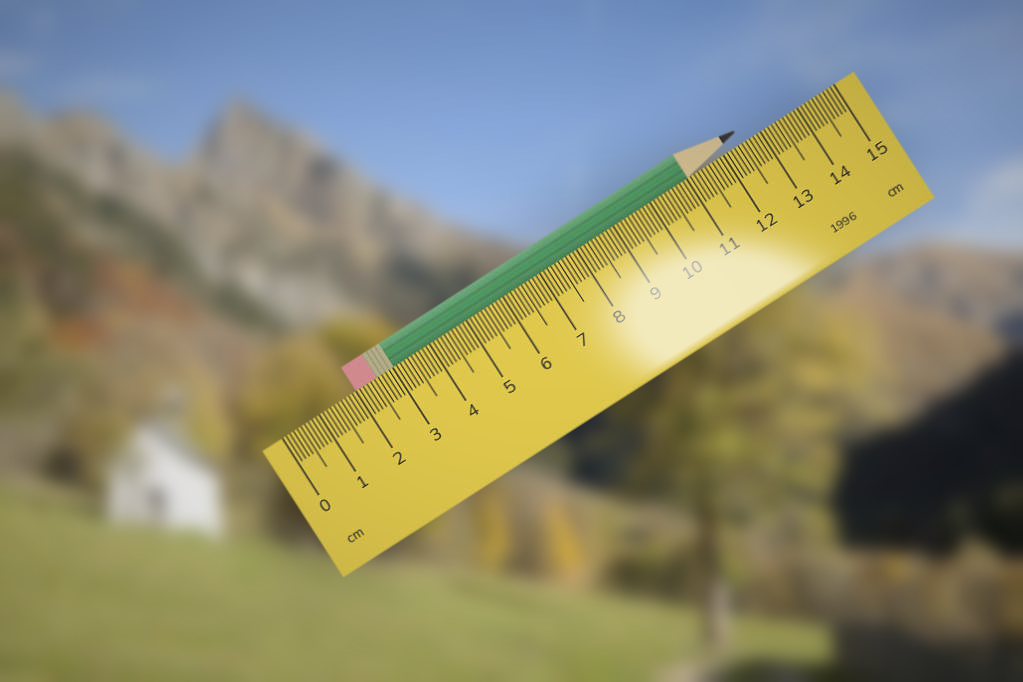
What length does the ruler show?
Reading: 10.5 cm
